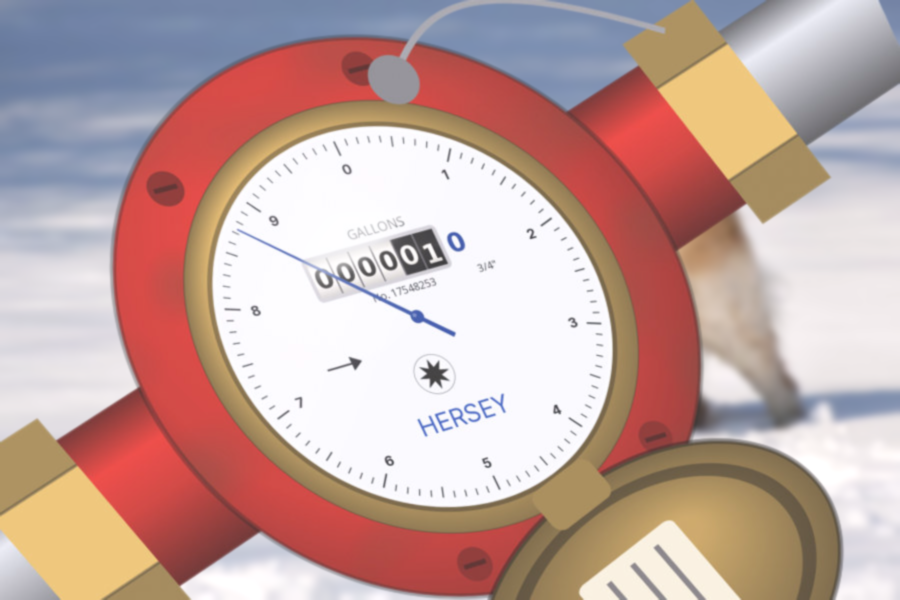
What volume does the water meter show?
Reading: 8.7 gal
